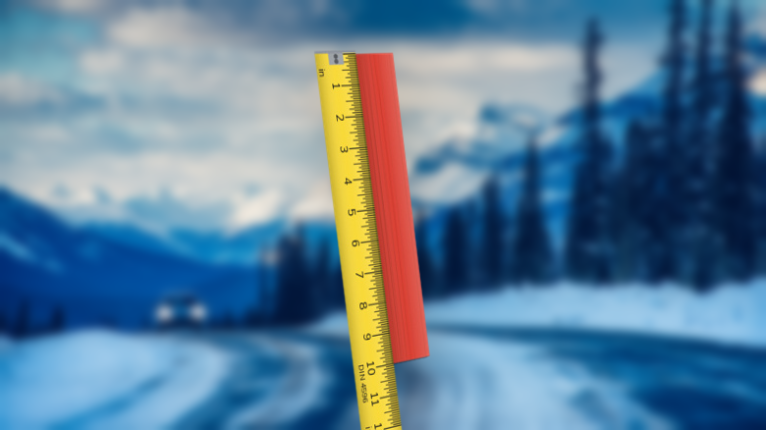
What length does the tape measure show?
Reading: 10 in
